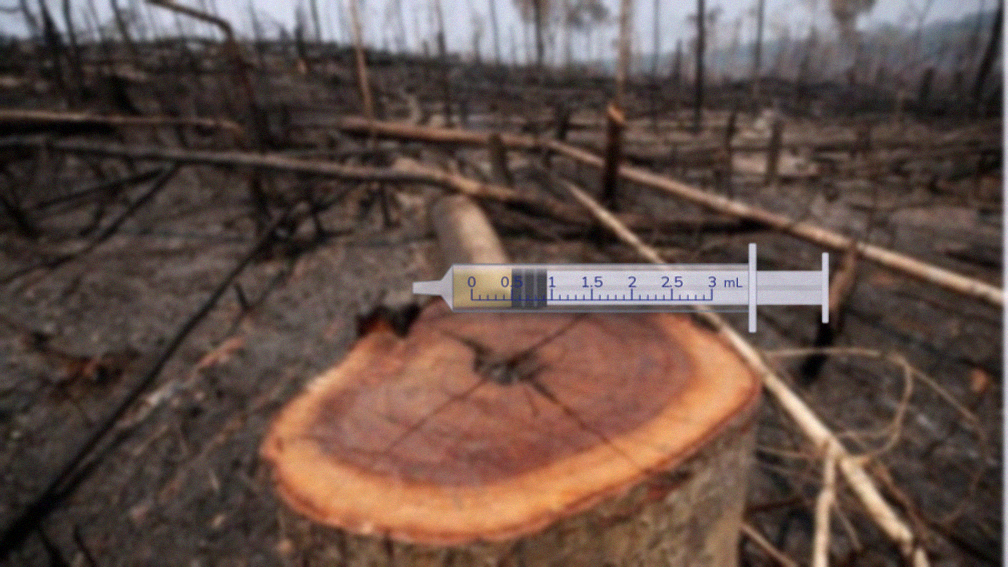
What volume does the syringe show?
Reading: 0.5 mL
